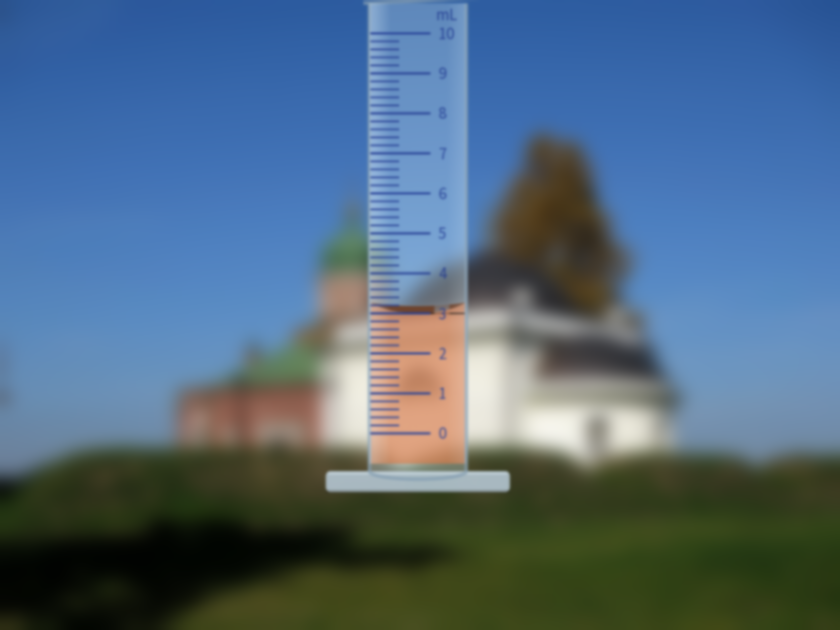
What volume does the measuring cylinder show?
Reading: 3 mL
